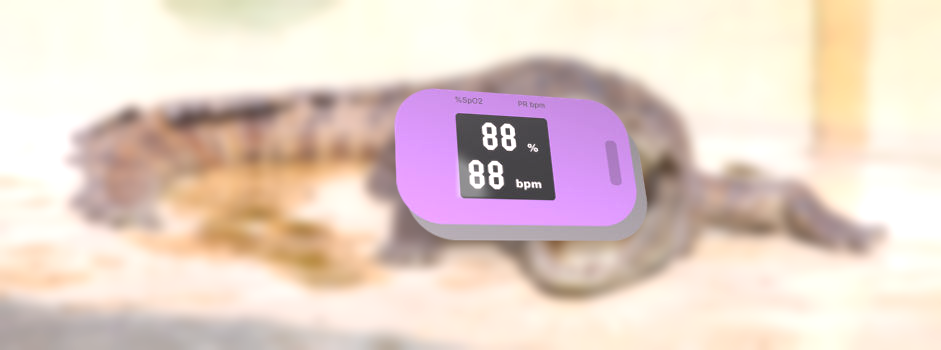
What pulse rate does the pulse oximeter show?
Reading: 88 bpm
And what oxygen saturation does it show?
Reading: 88 %
